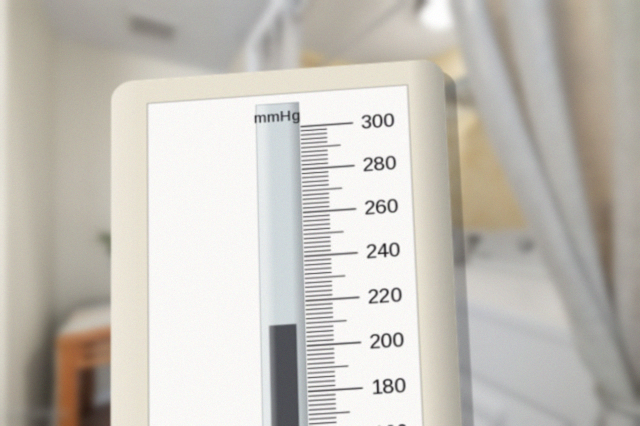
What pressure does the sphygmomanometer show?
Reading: 210 mmHg
